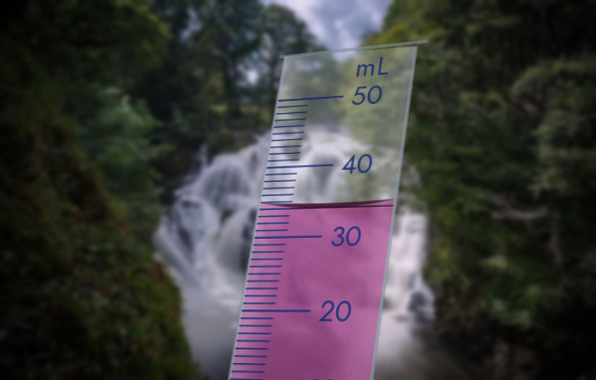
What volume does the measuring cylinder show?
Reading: 34 mL
